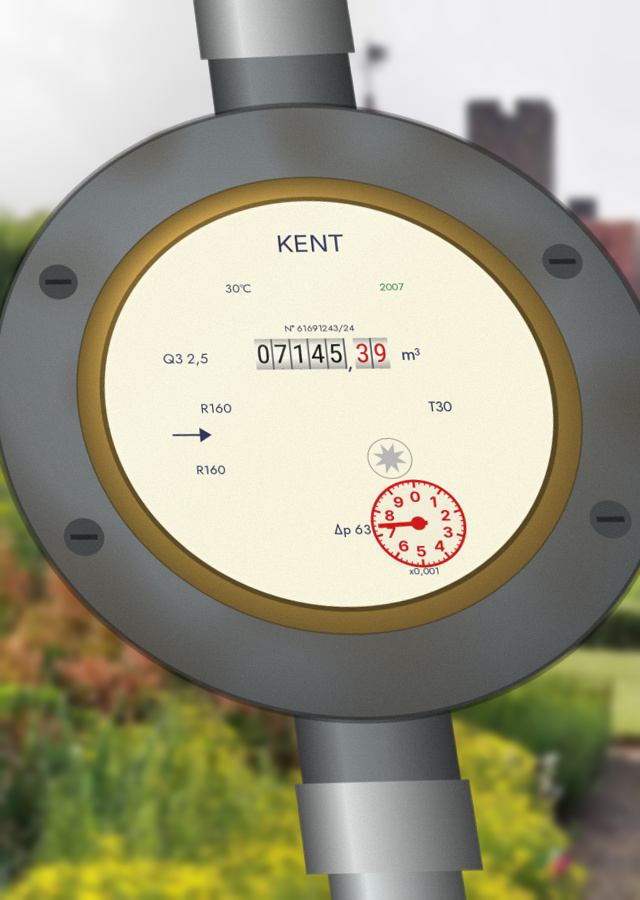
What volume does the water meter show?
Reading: 7145.397 m³
